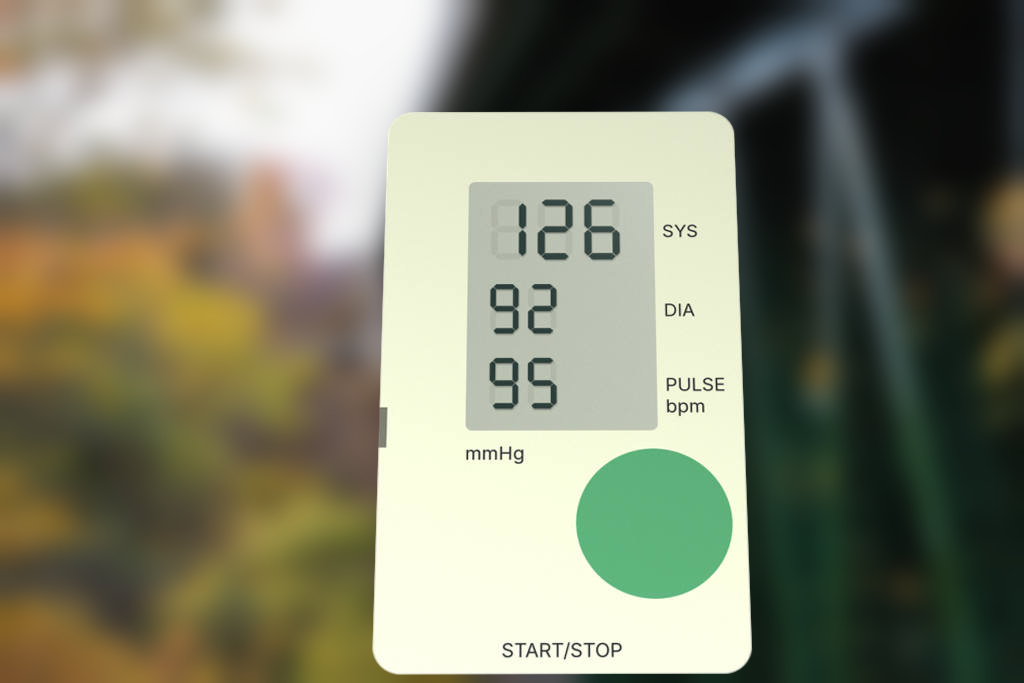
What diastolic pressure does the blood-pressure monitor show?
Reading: 92 mmHg
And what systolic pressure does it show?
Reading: 126 mmHg
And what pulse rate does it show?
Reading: 95 bpm
